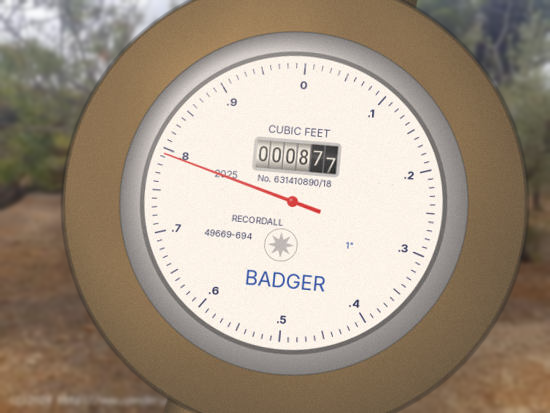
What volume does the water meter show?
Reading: 876.79 ft³
